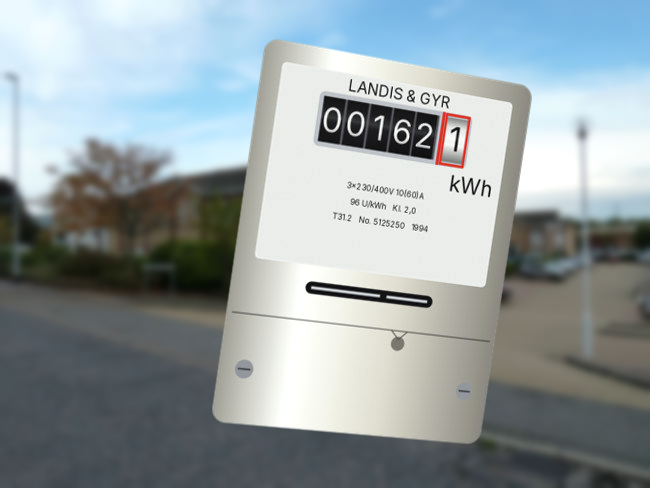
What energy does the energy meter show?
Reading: 162.1 kWh
